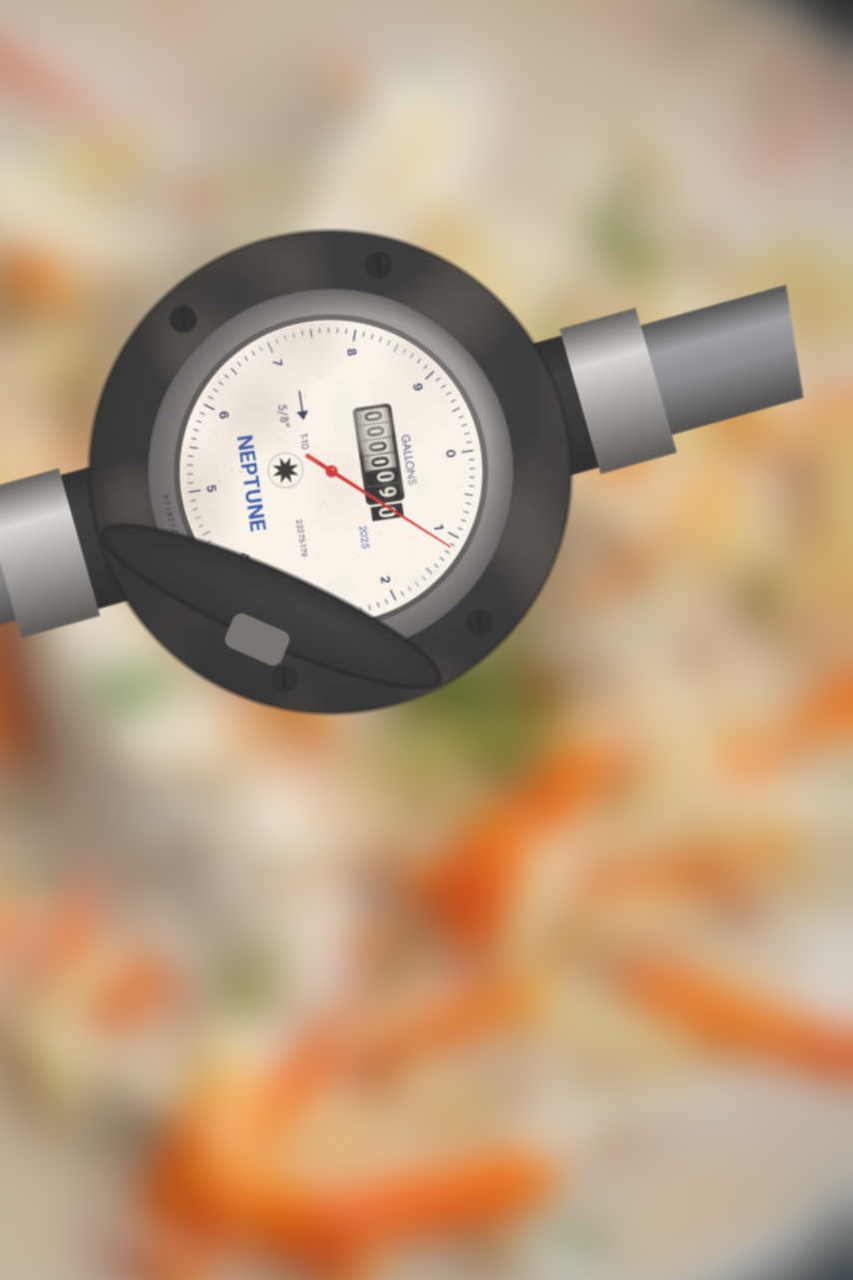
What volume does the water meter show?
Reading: 91.1 gal
